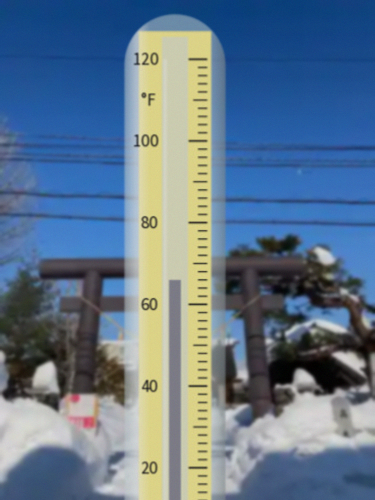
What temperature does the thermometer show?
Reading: 66 °F
